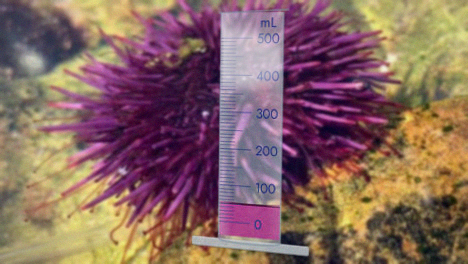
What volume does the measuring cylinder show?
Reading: 50 mL
